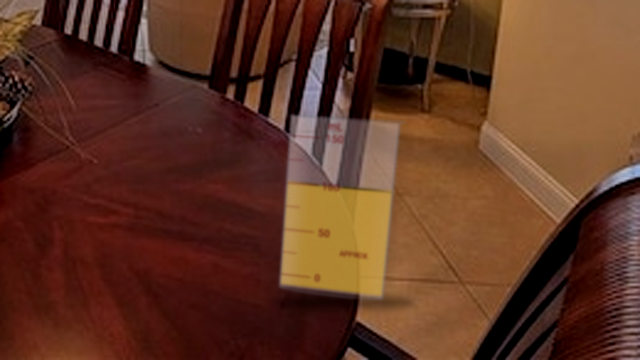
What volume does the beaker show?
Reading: 100 mL
